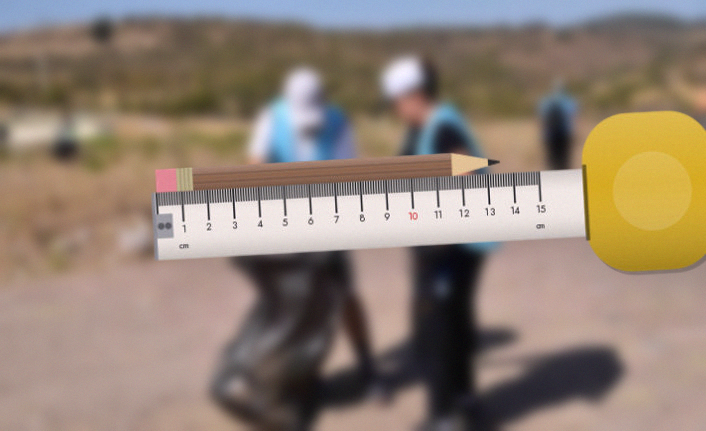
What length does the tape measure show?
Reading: 13.5 cm
